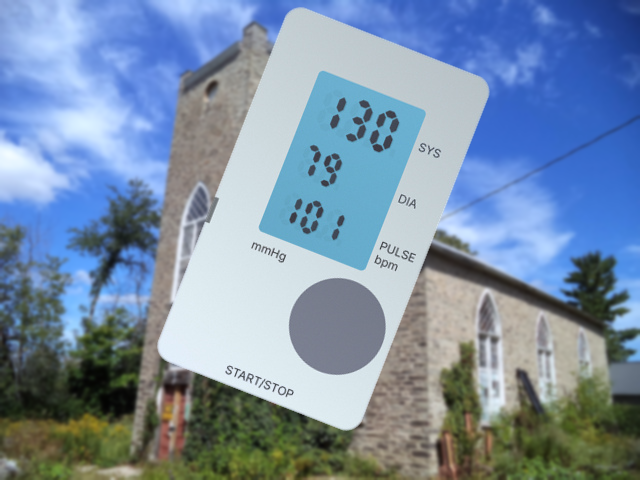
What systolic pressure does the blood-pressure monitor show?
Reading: 130 mmHg
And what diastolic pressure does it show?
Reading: 79 mmHg
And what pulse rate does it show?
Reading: 101 bpm
